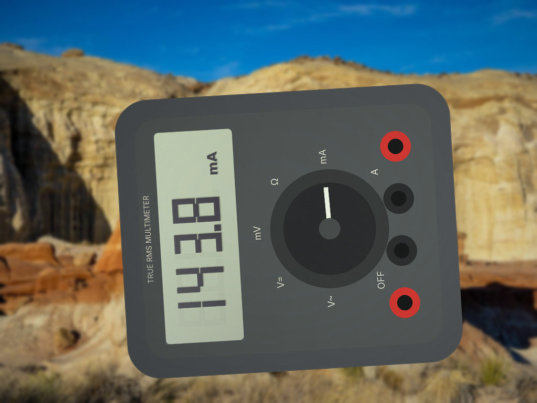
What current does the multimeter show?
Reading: 143.8 mA
